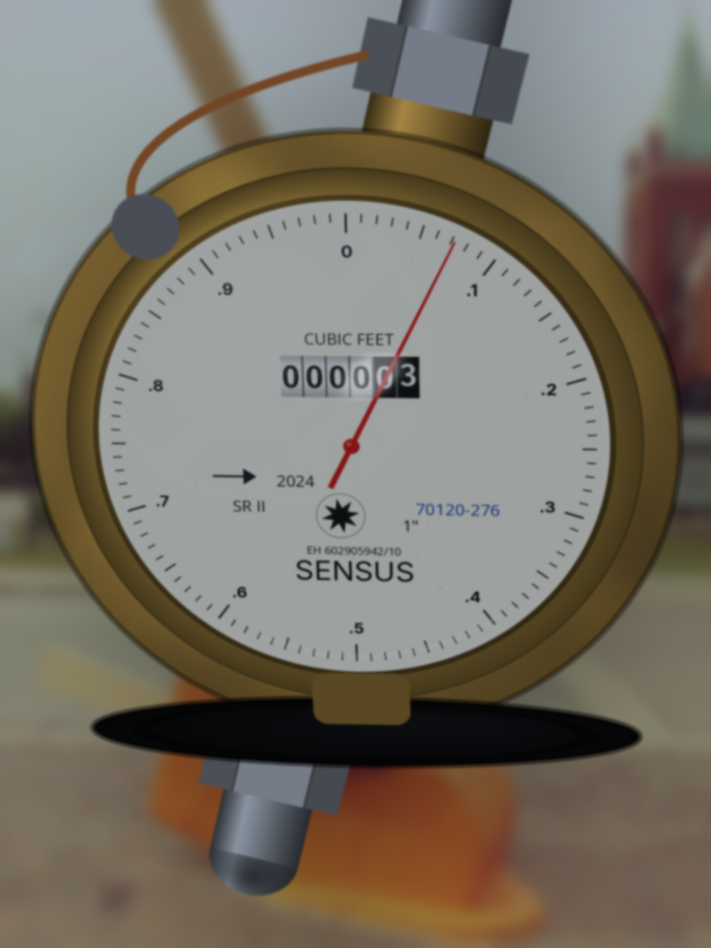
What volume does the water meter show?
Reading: 3.07 ft³
